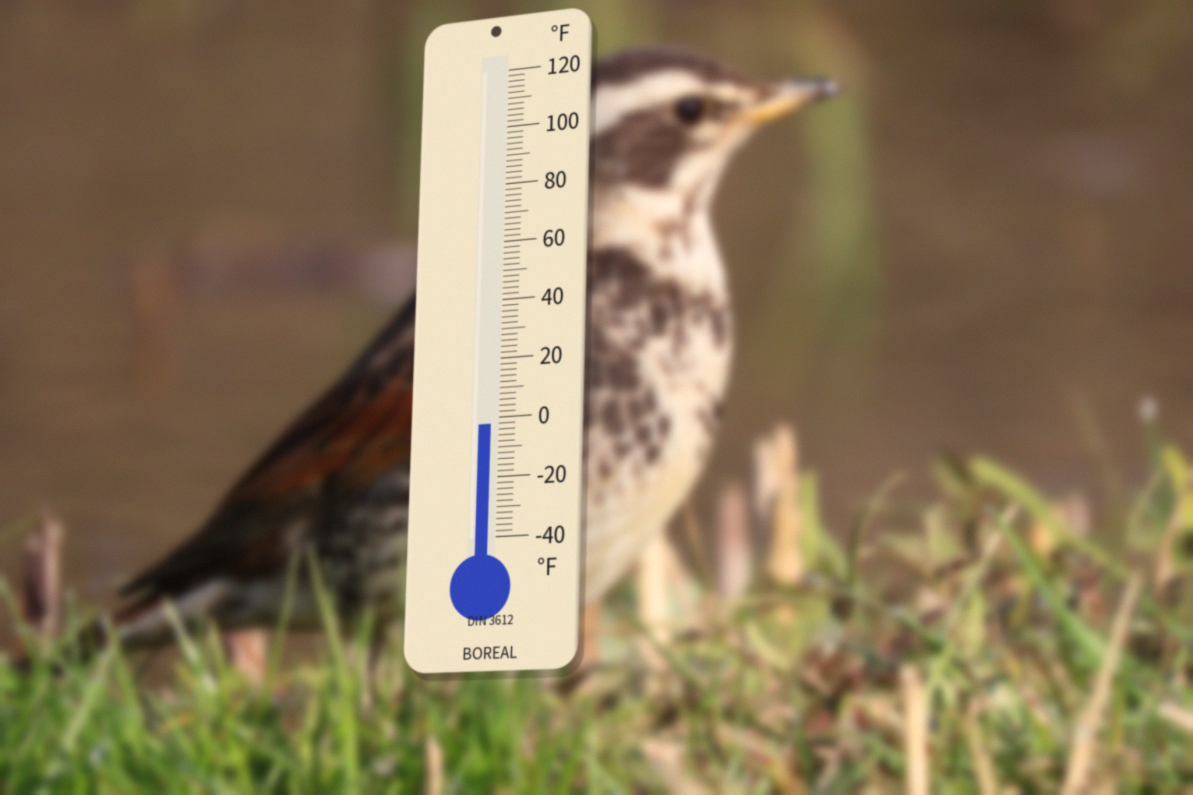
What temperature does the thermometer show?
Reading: -2 °F
